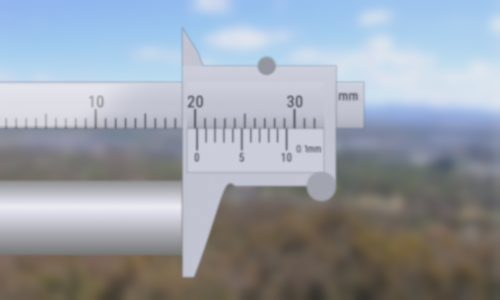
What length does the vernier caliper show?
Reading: 20.2 mm
